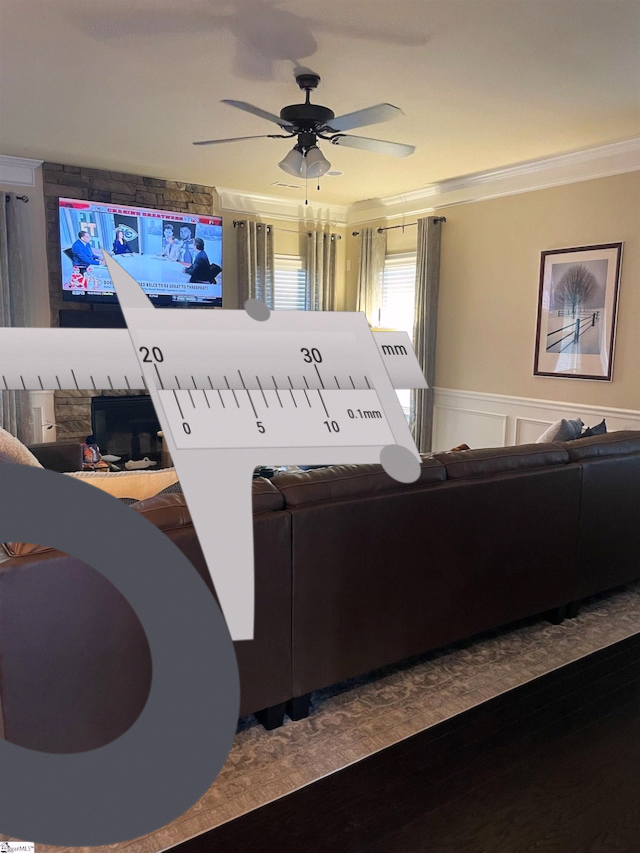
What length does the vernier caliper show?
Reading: 20.6 mm
